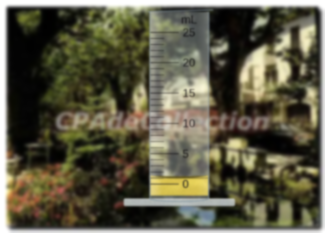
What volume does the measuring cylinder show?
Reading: 1 mL
